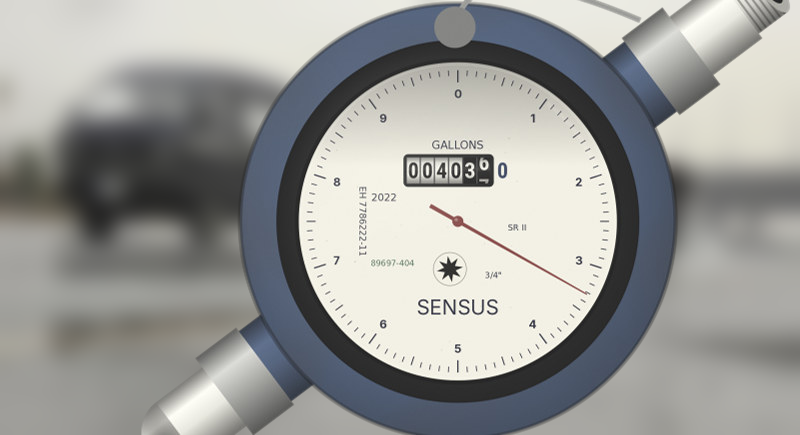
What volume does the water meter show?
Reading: 40363.3 gal
